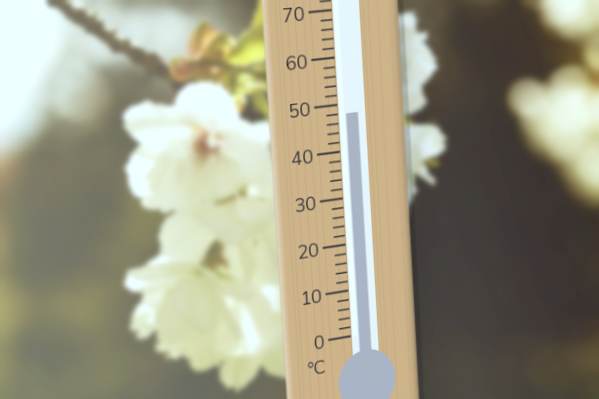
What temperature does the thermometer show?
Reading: 48 °C
